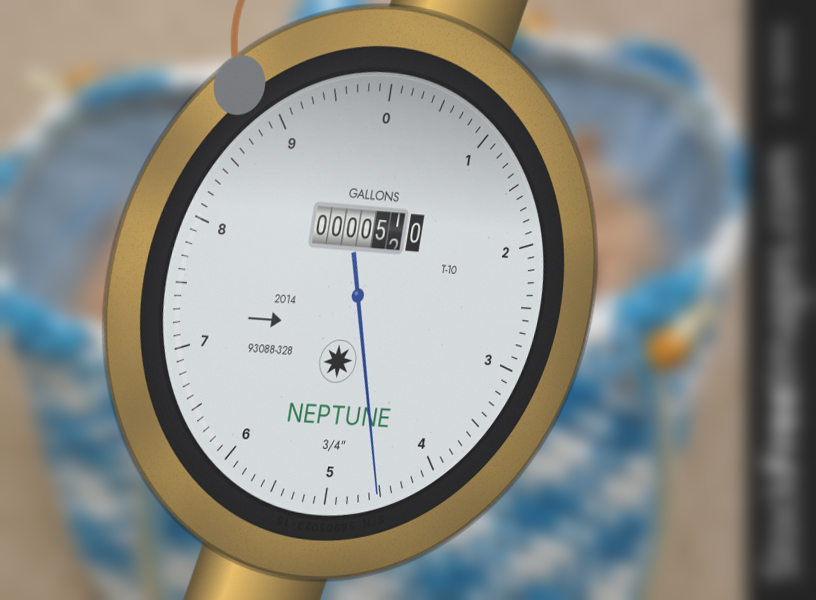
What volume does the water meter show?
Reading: 514.5 gal
